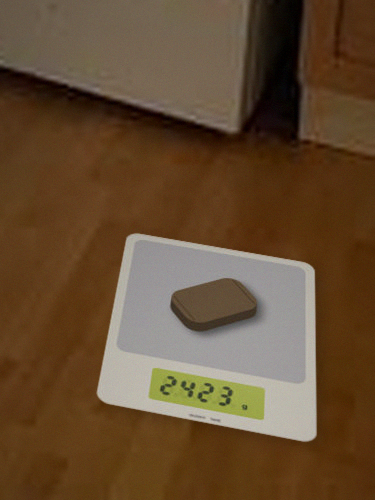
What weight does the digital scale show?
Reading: 2423 g
